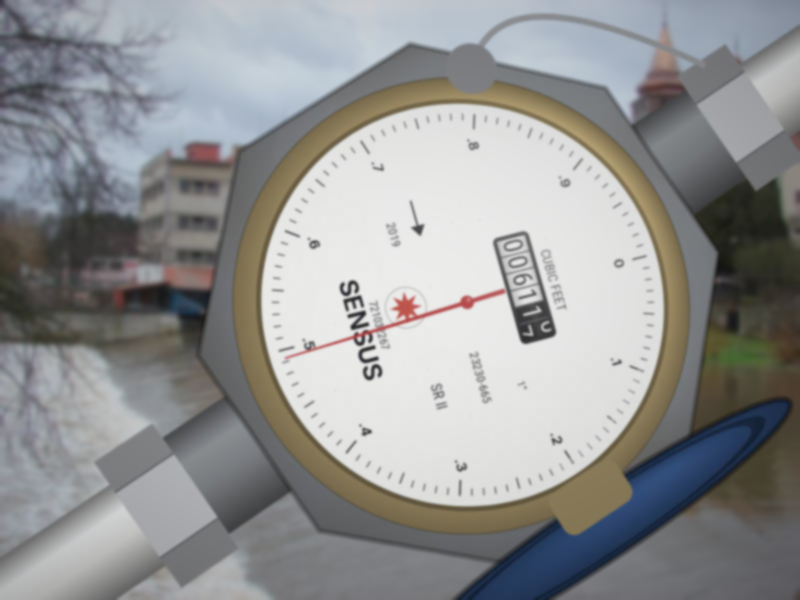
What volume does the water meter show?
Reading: 6116.49 ft³
